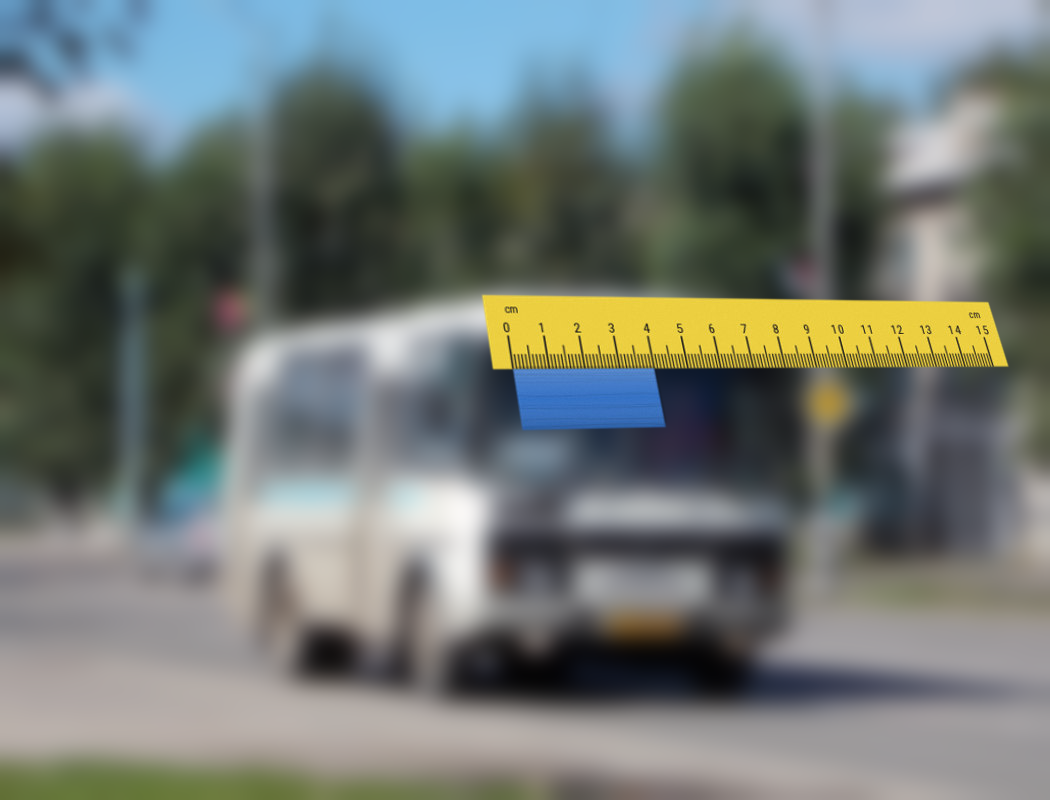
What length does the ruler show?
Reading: 4 cm
